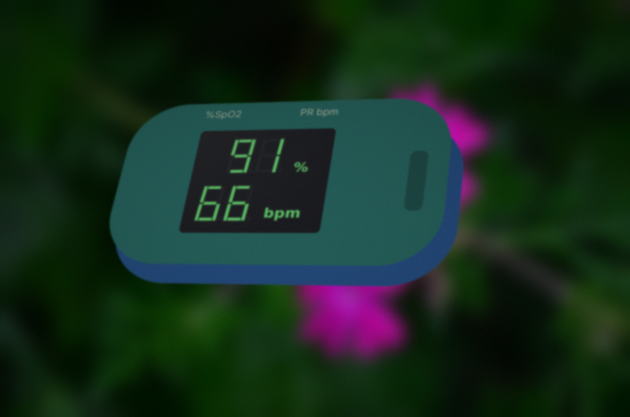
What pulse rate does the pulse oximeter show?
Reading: 66 bpm
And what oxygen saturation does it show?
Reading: 91 %
